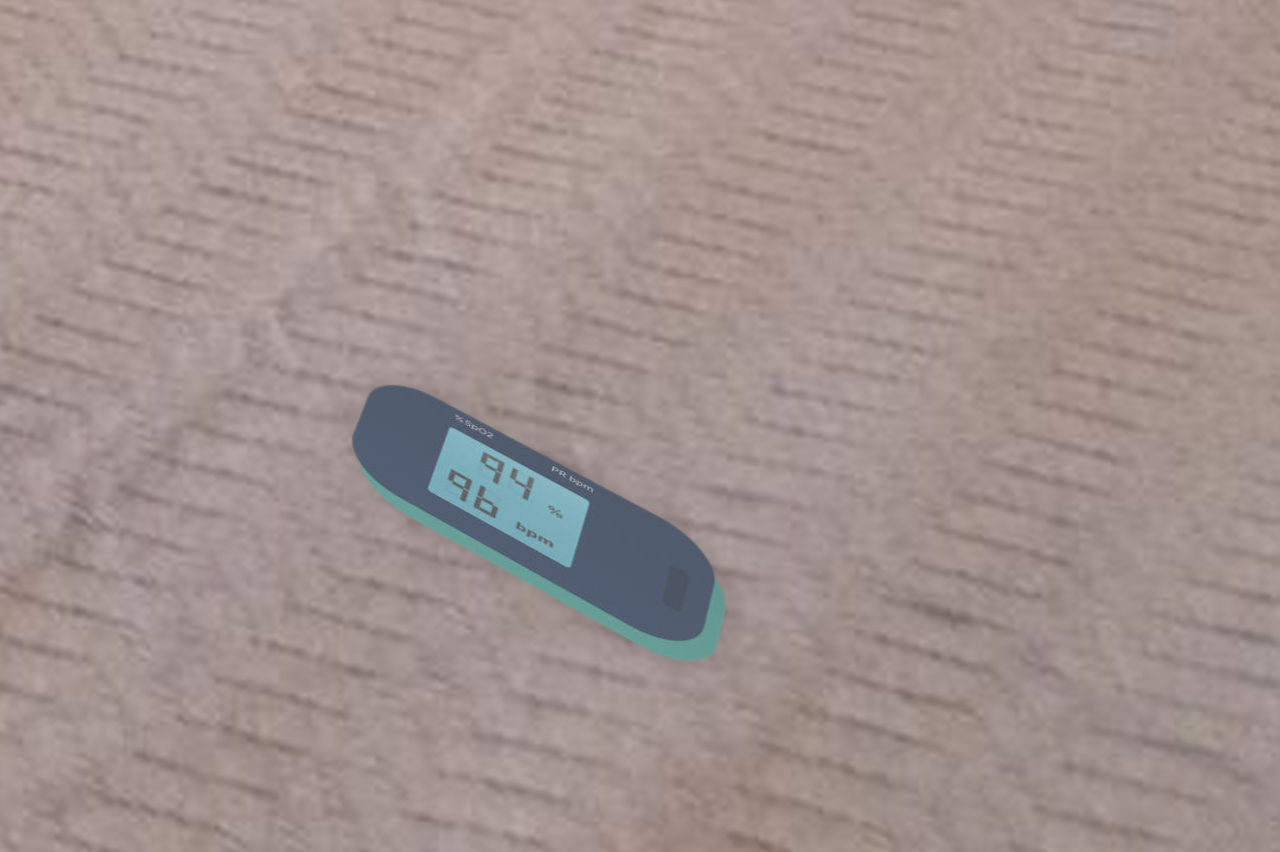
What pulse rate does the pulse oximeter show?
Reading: 96 bpm
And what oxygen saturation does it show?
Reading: 94 %
